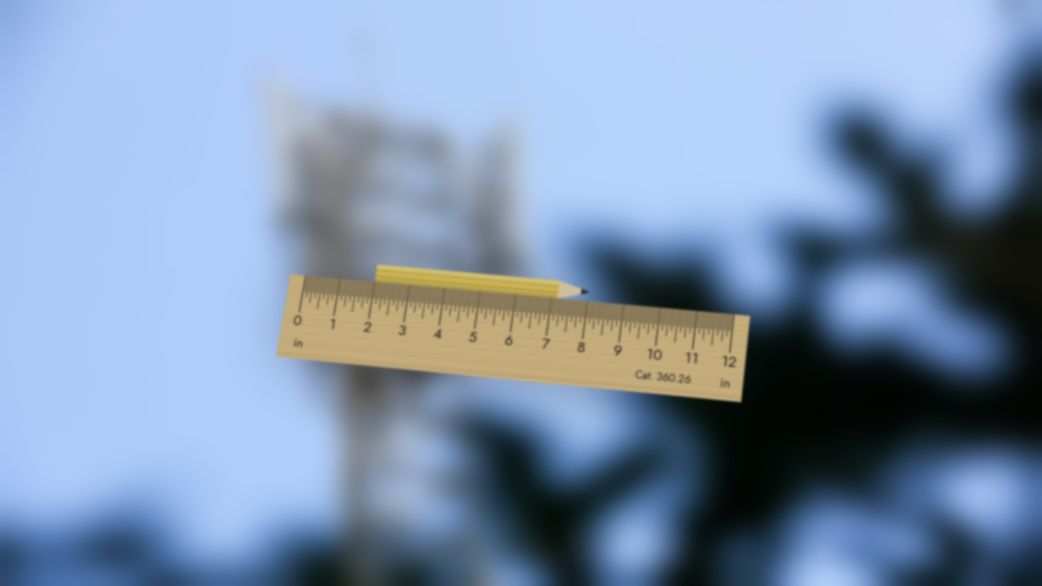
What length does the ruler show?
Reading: 6 in
